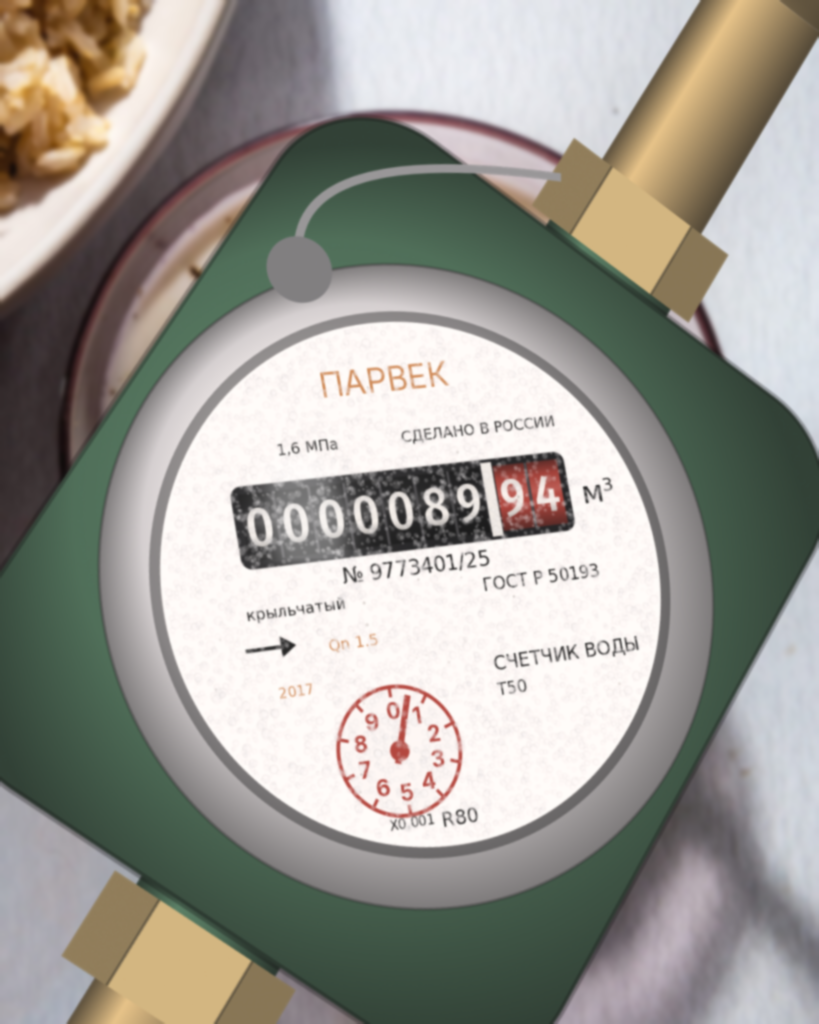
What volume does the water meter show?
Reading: 89.940 m³
